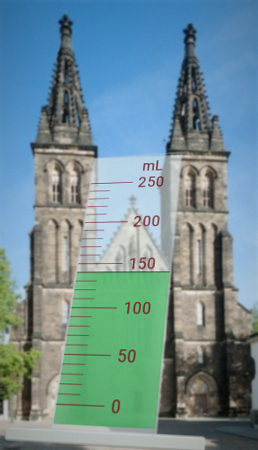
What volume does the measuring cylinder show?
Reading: 140 mL
